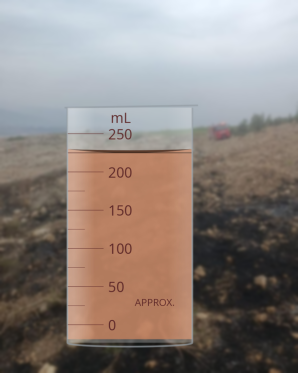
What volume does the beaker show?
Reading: 225 mL
